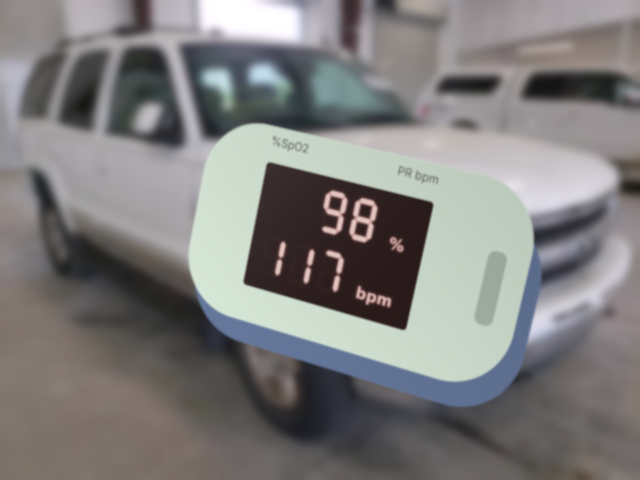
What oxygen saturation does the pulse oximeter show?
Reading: 98 %
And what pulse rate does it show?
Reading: 117 bpm
